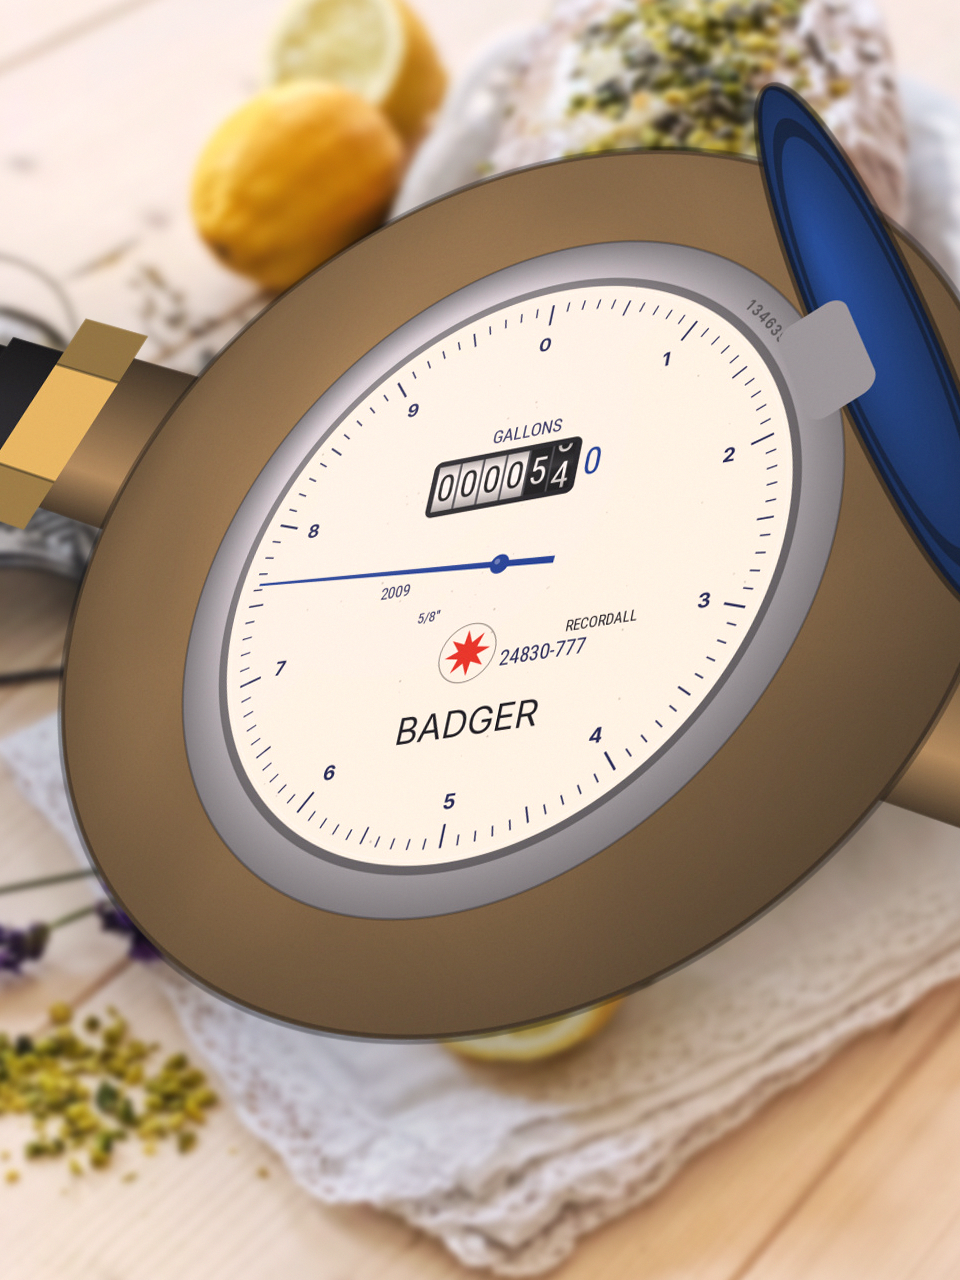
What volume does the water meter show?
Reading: 537.6 gal
